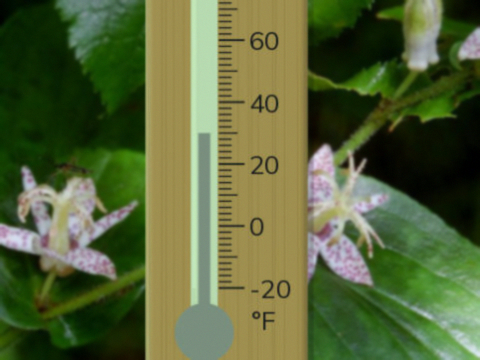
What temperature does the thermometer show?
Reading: 30 °F
